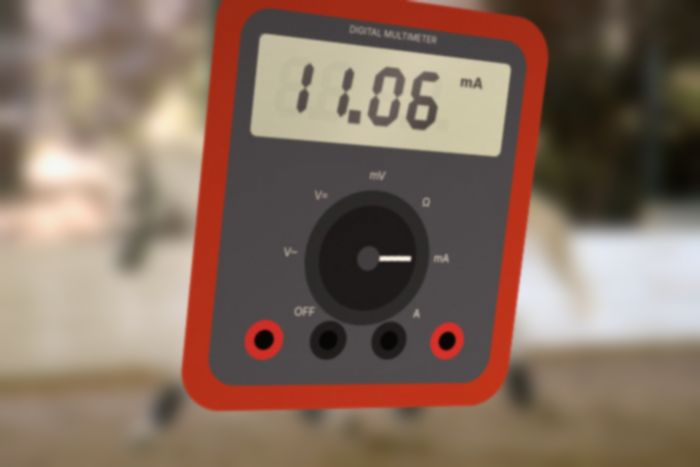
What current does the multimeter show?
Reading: 11.06 mA
